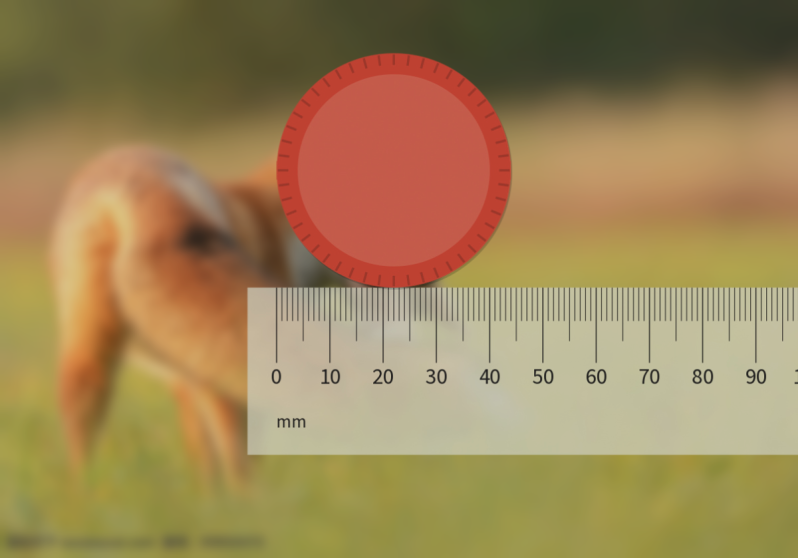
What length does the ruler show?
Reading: 44 mm
